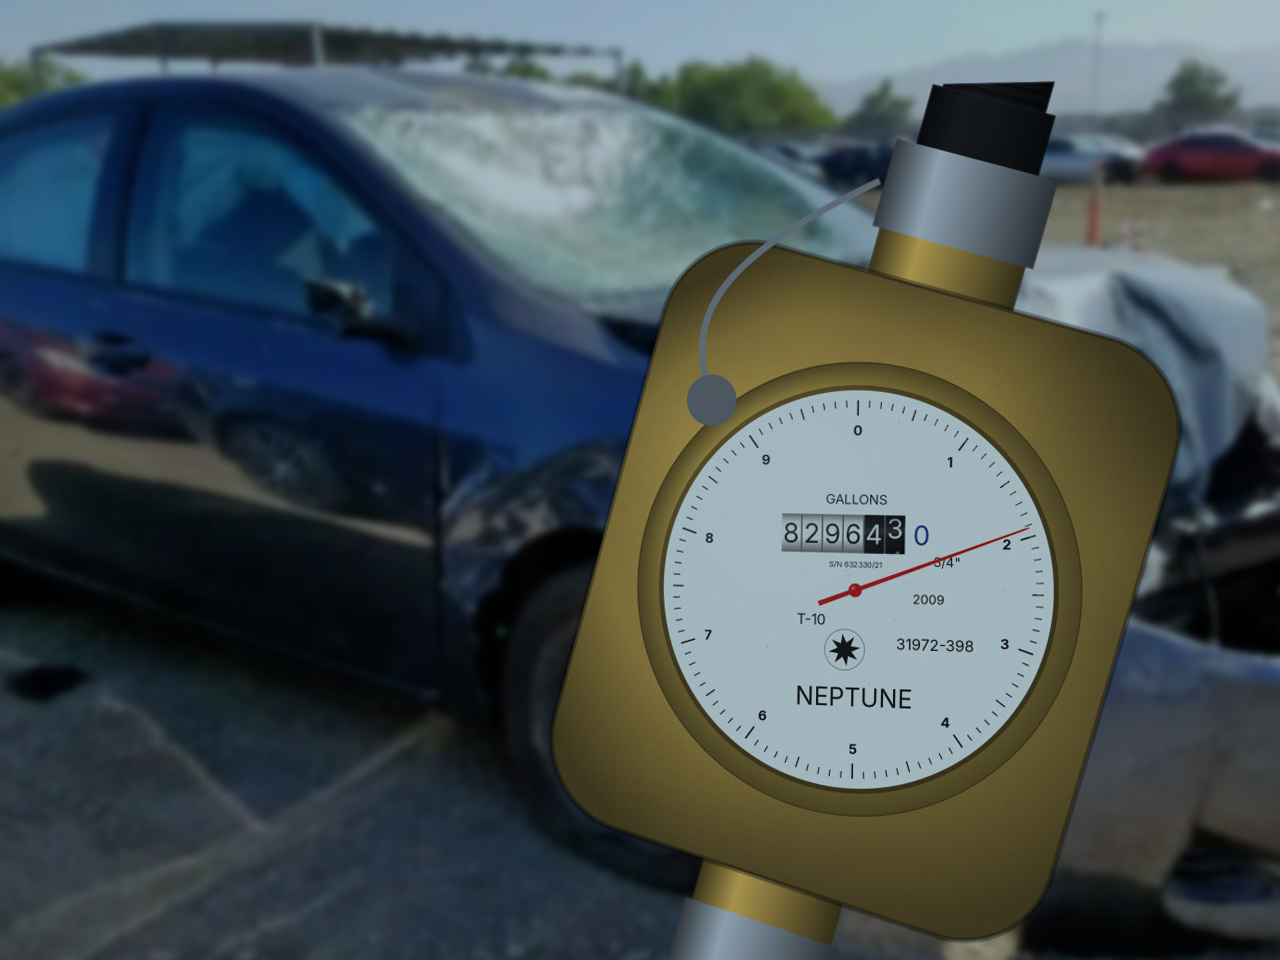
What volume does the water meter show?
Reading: 8296431.9 gal
